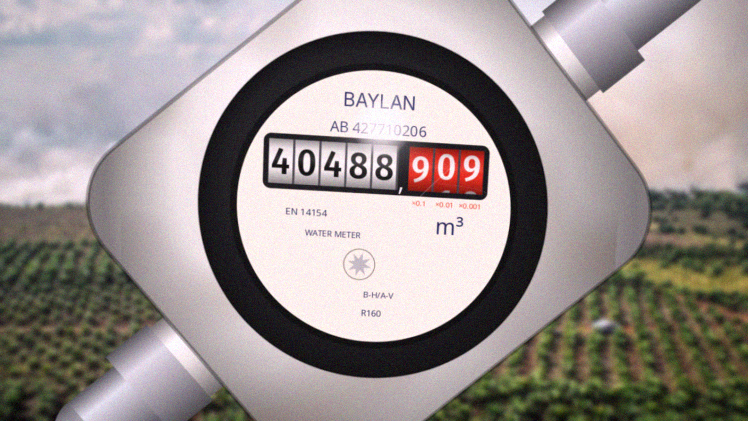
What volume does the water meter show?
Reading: 40488.909 m³
